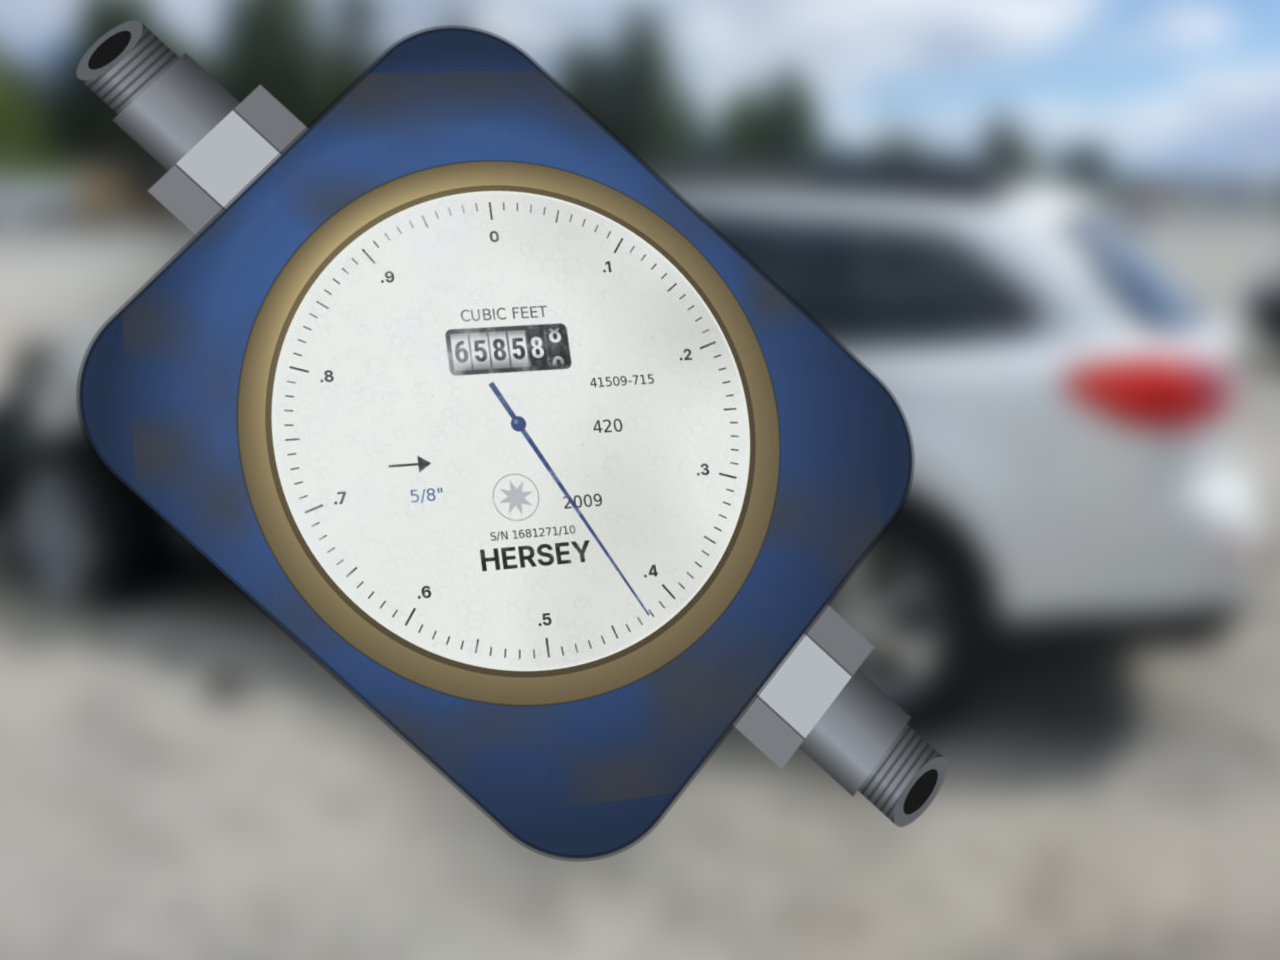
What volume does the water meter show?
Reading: 658588.42 ft³
